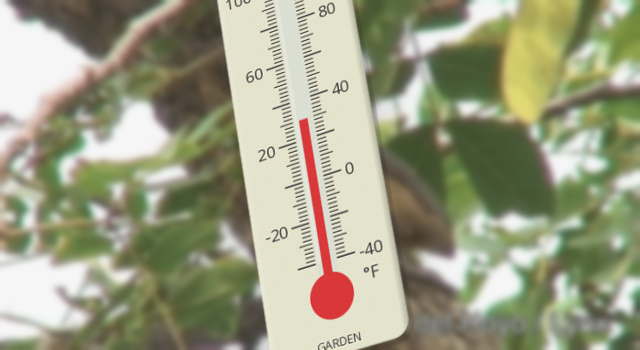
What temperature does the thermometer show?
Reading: 30 °F
